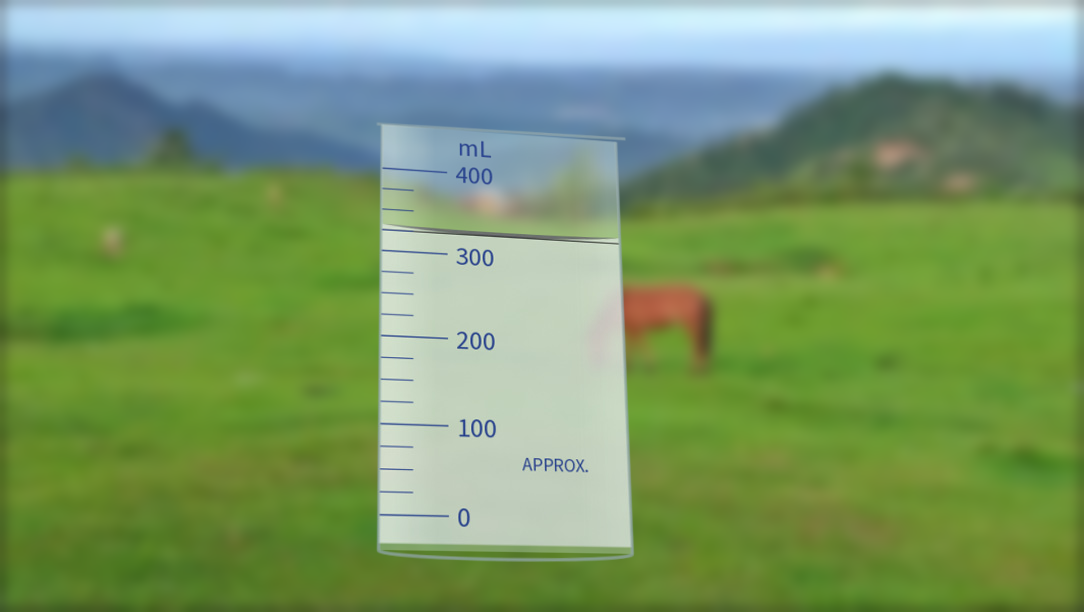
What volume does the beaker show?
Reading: 325 mL
